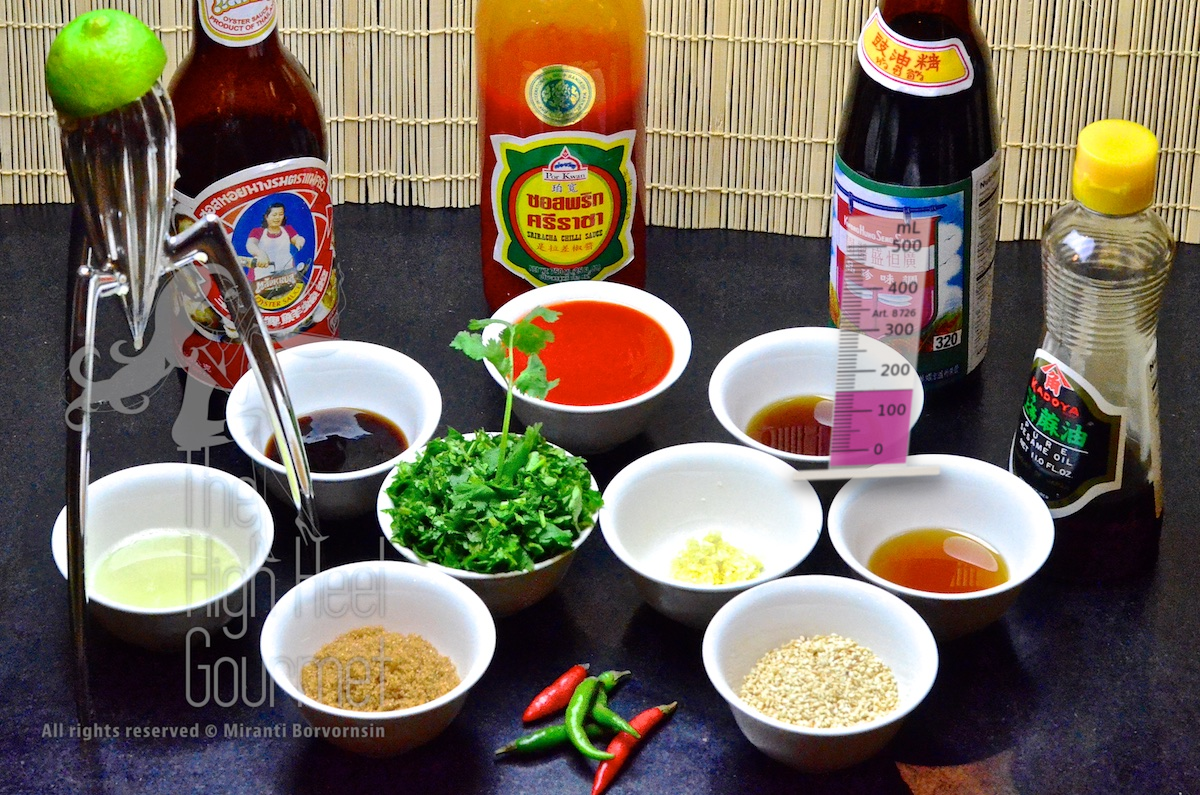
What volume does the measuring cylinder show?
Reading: 150 mL
